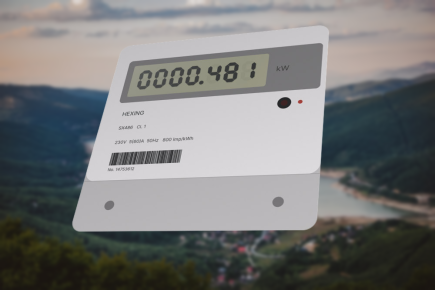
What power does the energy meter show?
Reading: 0.481 kW
